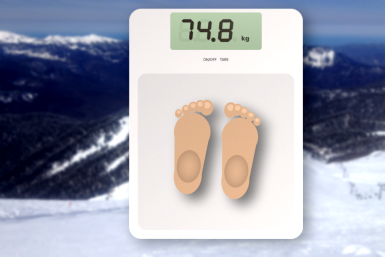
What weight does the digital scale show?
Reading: 74.8 kg
